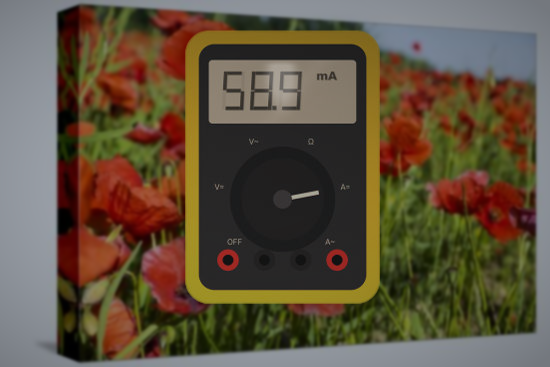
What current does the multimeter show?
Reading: 58.9 mA
